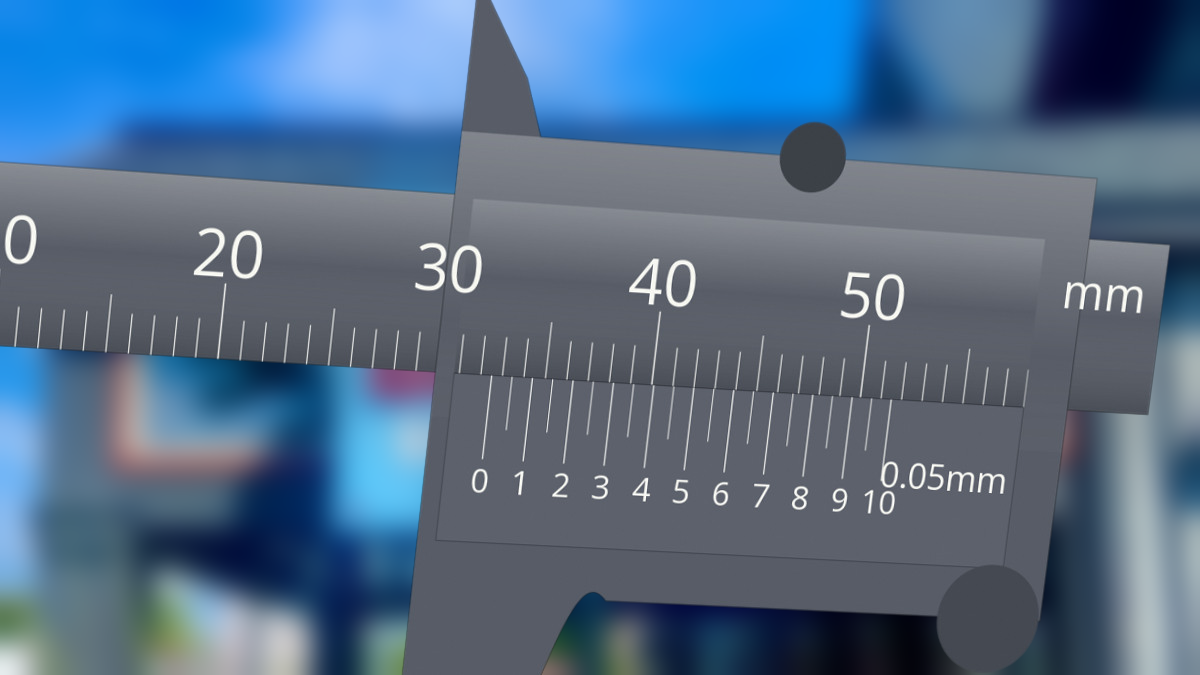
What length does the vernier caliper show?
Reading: 32.5 mm
